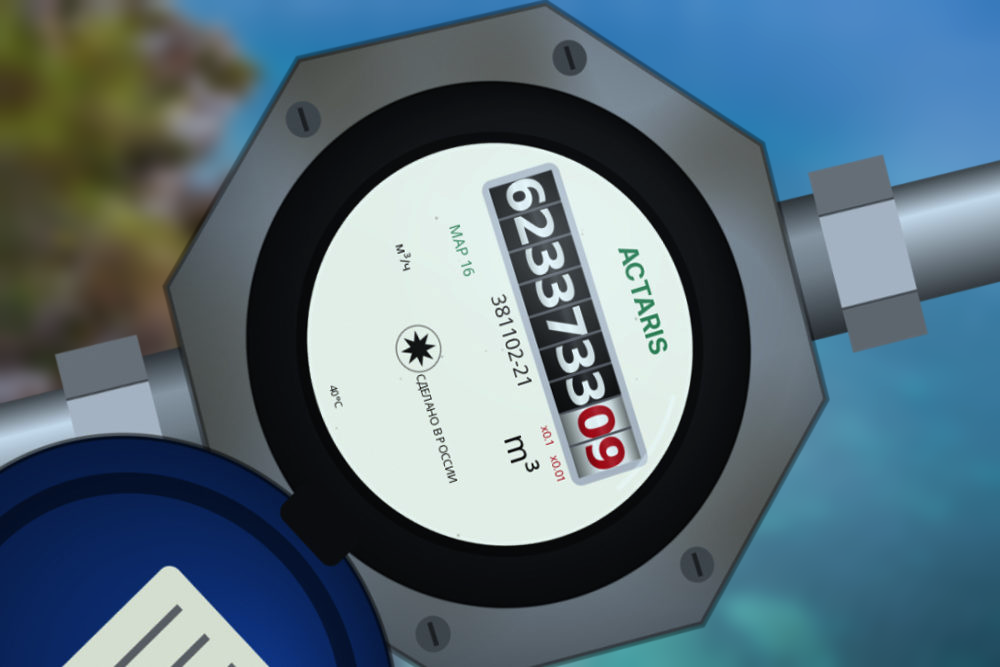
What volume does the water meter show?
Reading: 6233733.09 m³
